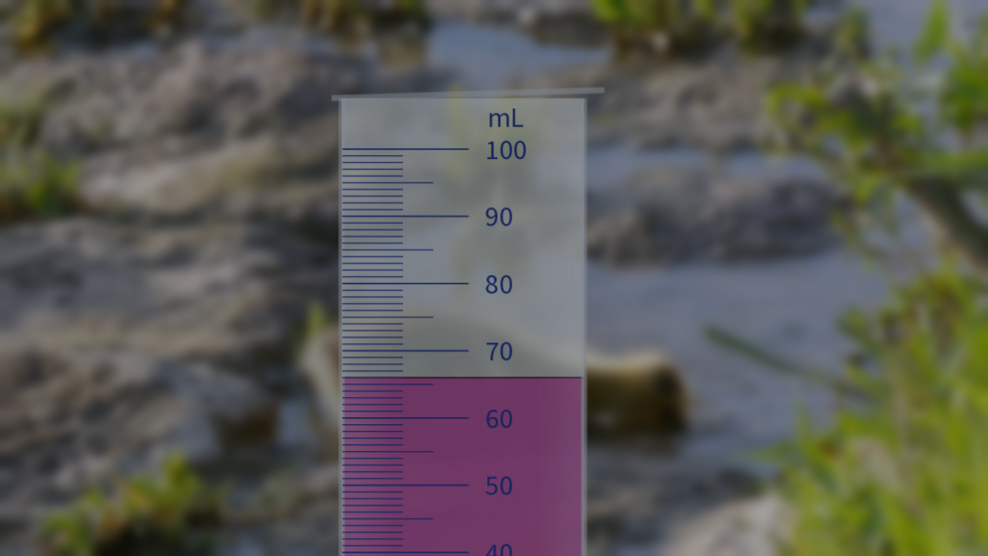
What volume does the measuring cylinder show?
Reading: 66 mL
